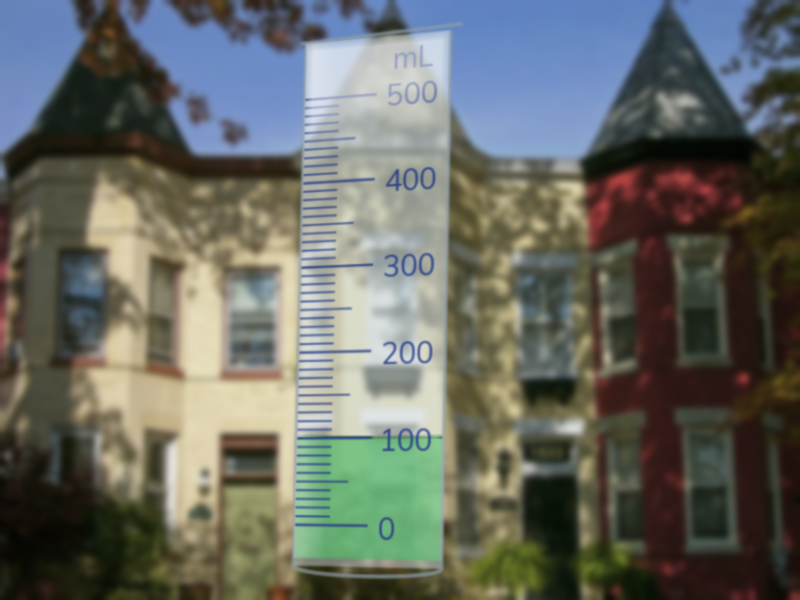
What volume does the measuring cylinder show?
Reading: 100 mL
